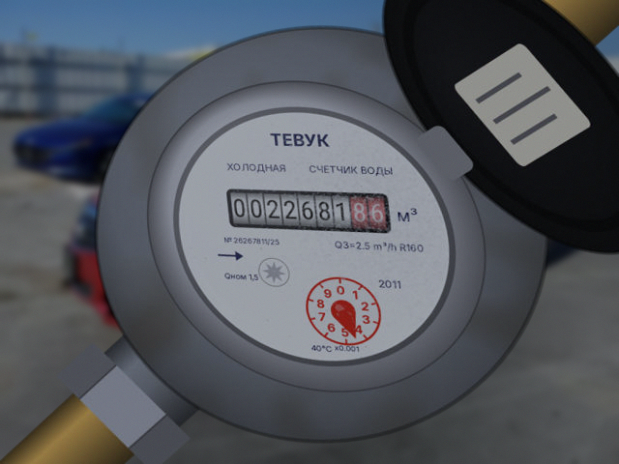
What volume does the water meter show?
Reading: 22681.864 m³
